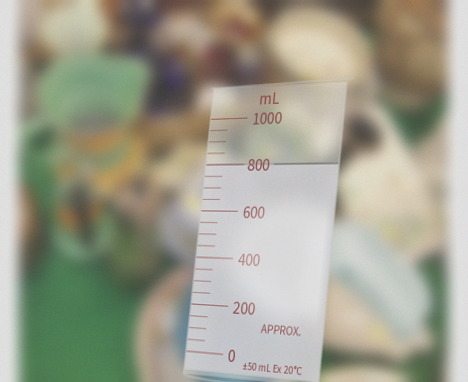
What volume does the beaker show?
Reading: 800 mL
